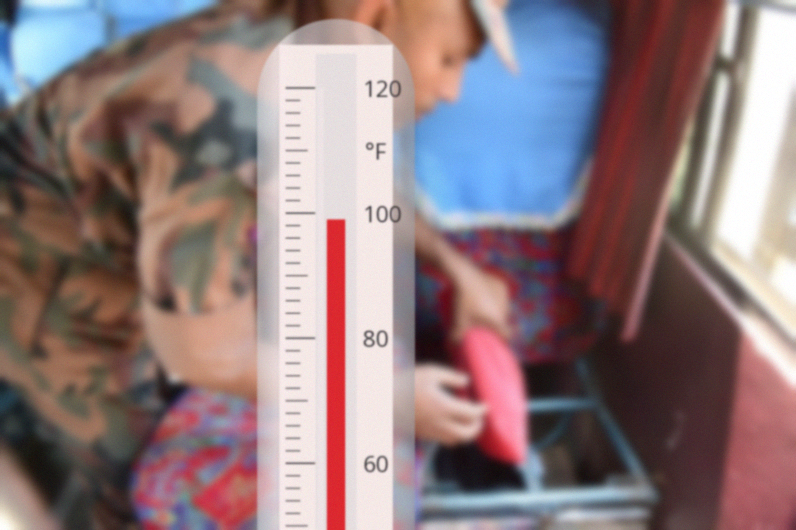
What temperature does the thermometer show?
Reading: 99 °F
